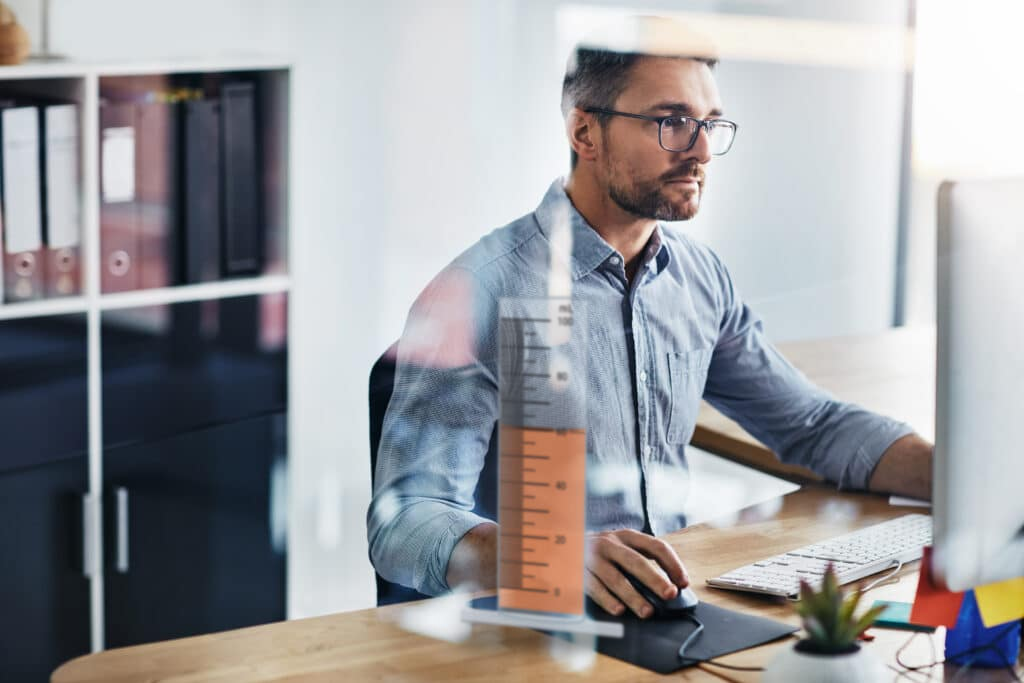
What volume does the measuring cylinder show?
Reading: 60 mL
